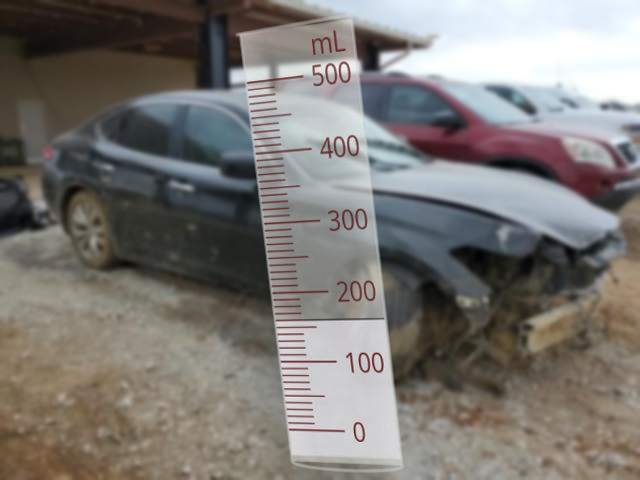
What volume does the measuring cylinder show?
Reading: 160 mL
